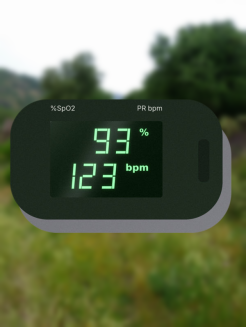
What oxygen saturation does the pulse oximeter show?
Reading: 93 %
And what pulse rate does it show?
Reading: 123 bpm
